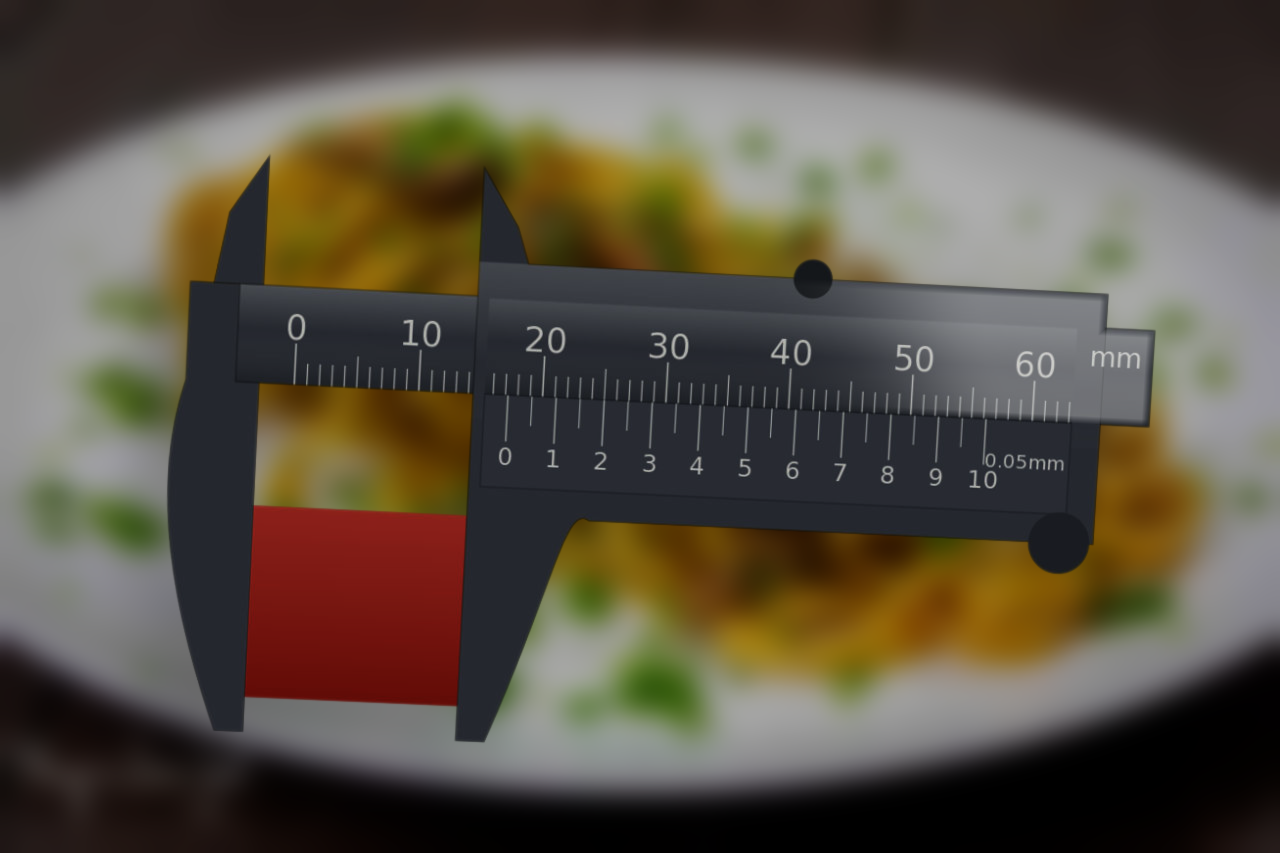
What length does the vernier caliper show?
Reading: 17.2 mm
